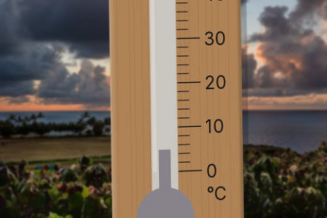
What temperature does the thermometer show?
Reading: 5 °C
